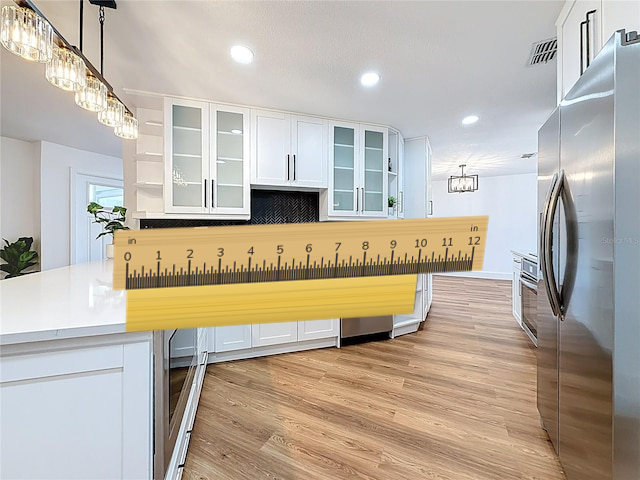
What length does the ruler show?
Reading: 10 in
